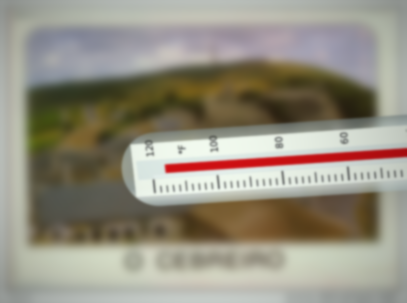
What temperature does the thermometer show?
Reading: 116 °F
